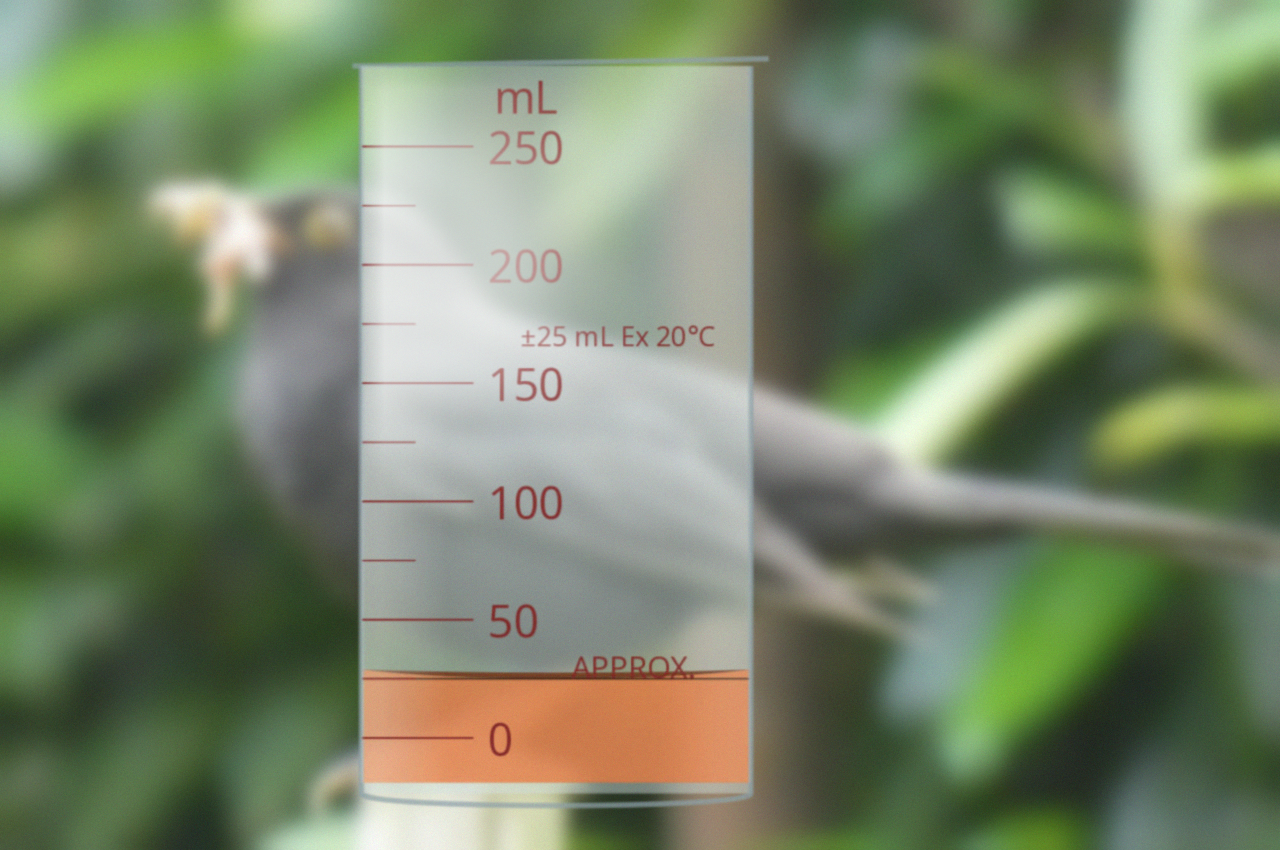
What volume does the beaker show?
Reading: 25 mL
